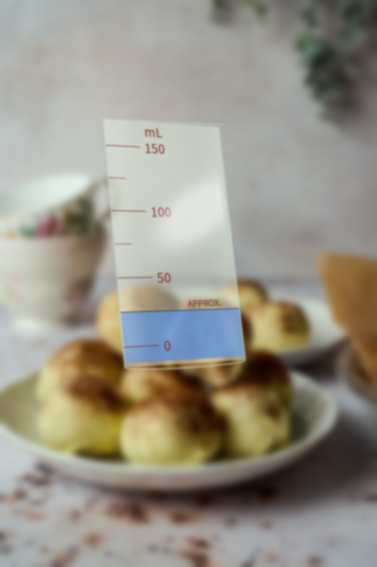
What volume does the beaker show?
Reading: 25 mL
